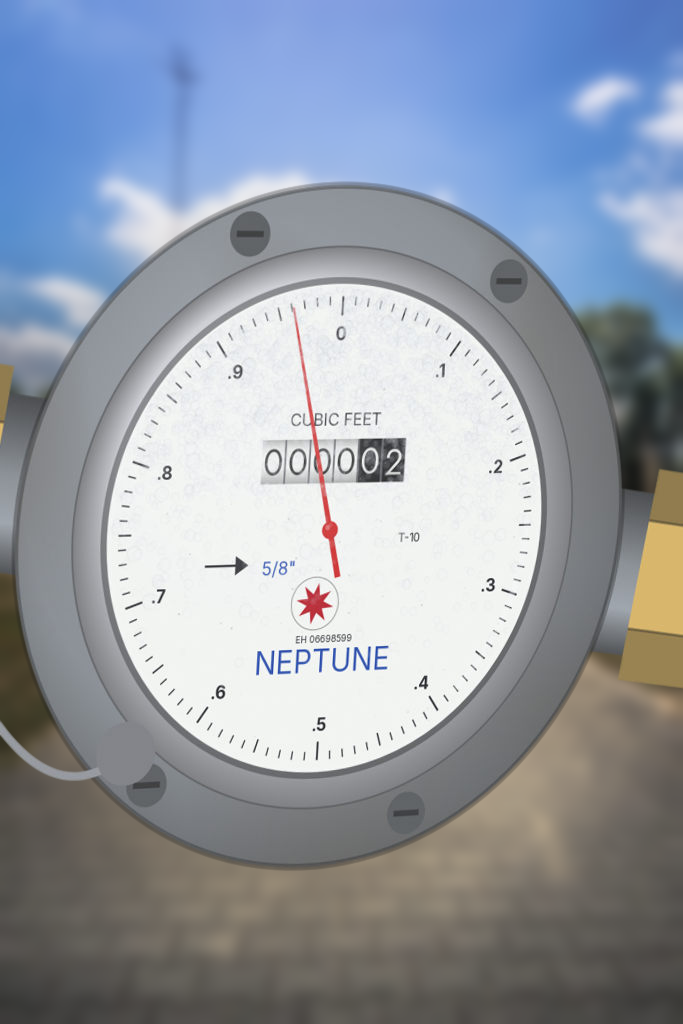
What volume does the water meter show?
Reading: 1.96 ft³
